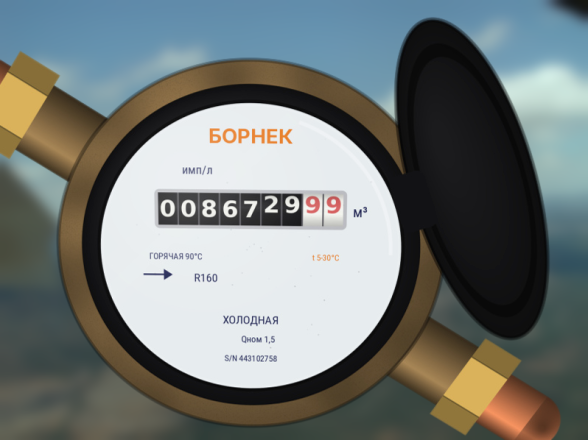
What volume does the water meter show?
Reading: 86729.99 m³
